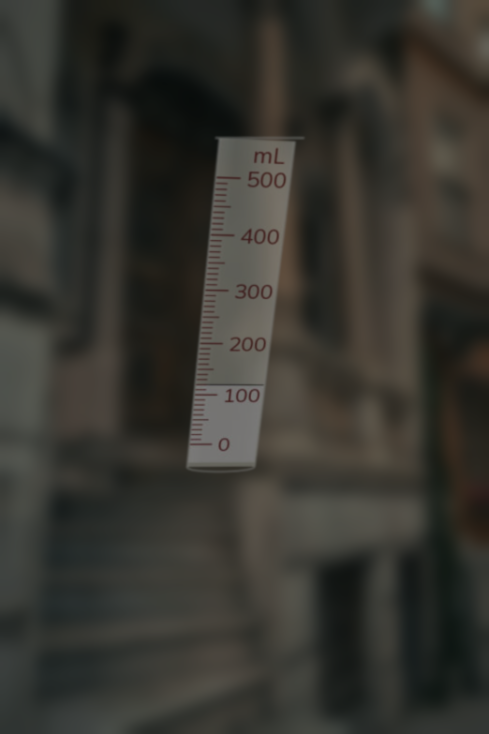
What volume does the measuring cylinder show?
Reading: 120 mL
